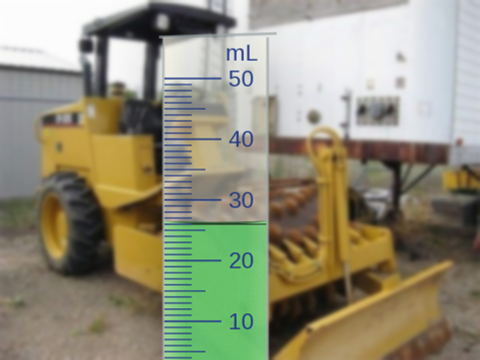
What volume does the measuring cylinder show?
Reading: 26 mL
